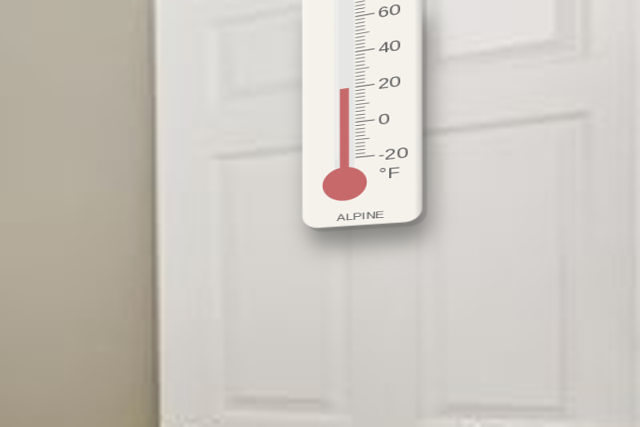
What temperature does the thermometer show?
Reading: 20 °F
